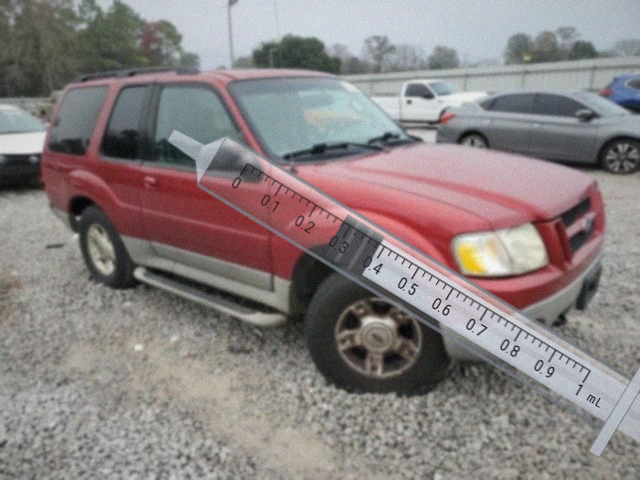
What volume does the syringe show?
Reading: 0.28 mL
